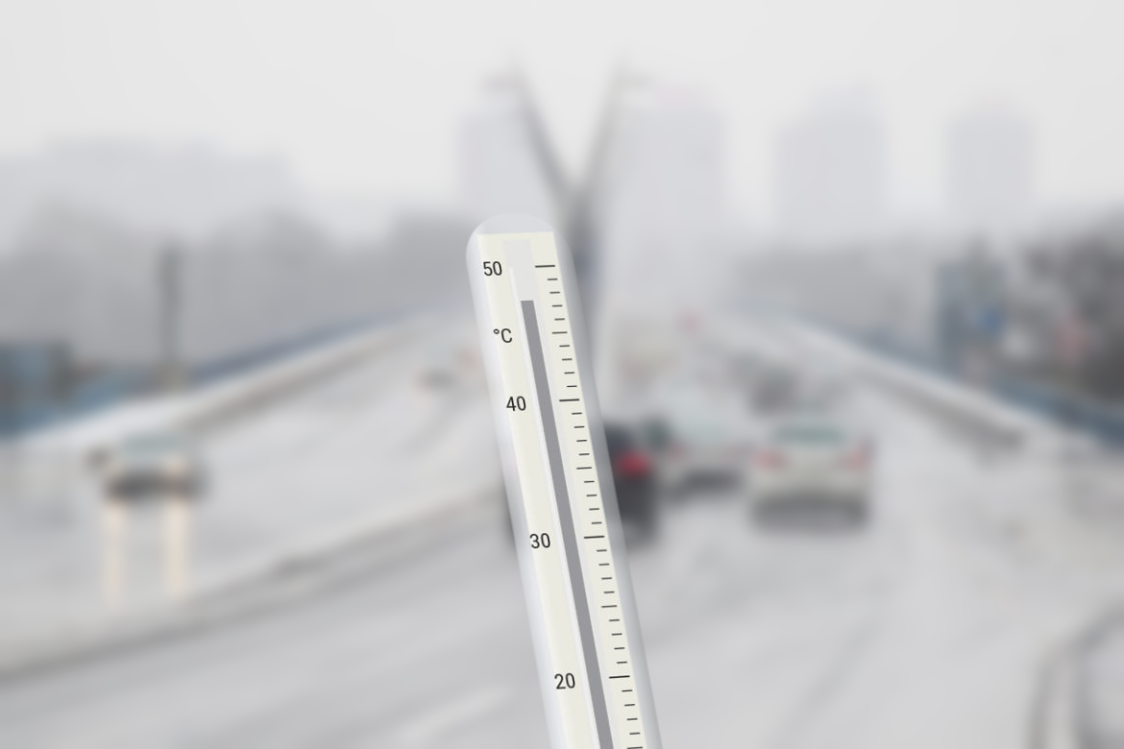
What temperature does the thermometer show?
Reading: 47.5 °C
